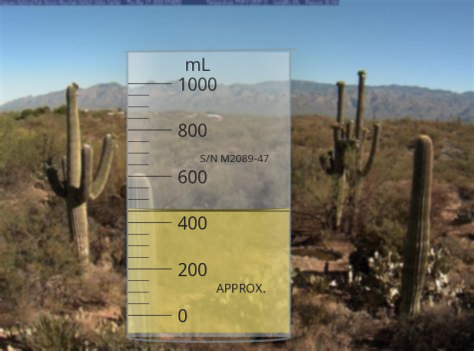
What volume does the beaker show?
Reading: 450 mL
